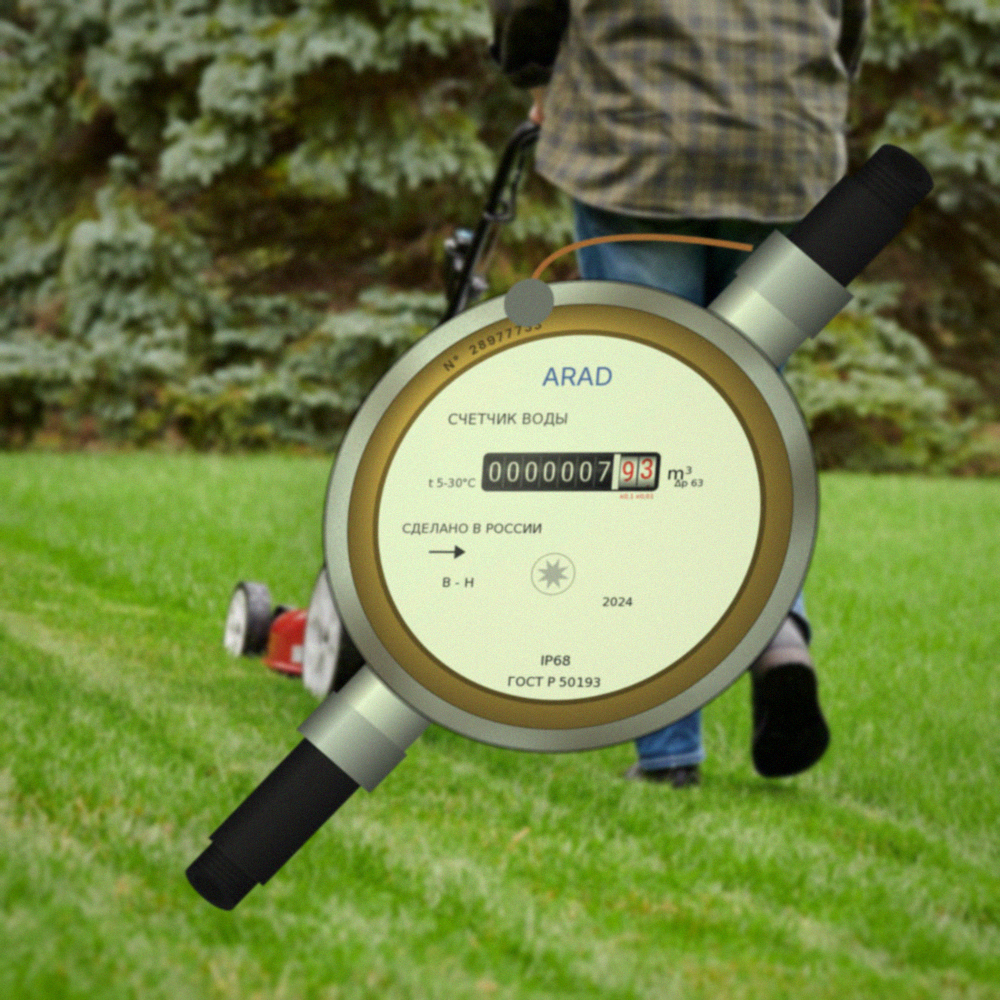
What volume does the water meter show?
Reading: 7.93 m³
